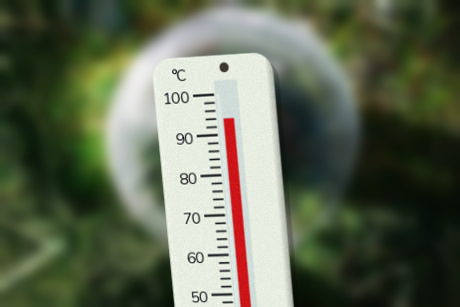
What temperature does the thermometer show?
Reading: 94 °C
